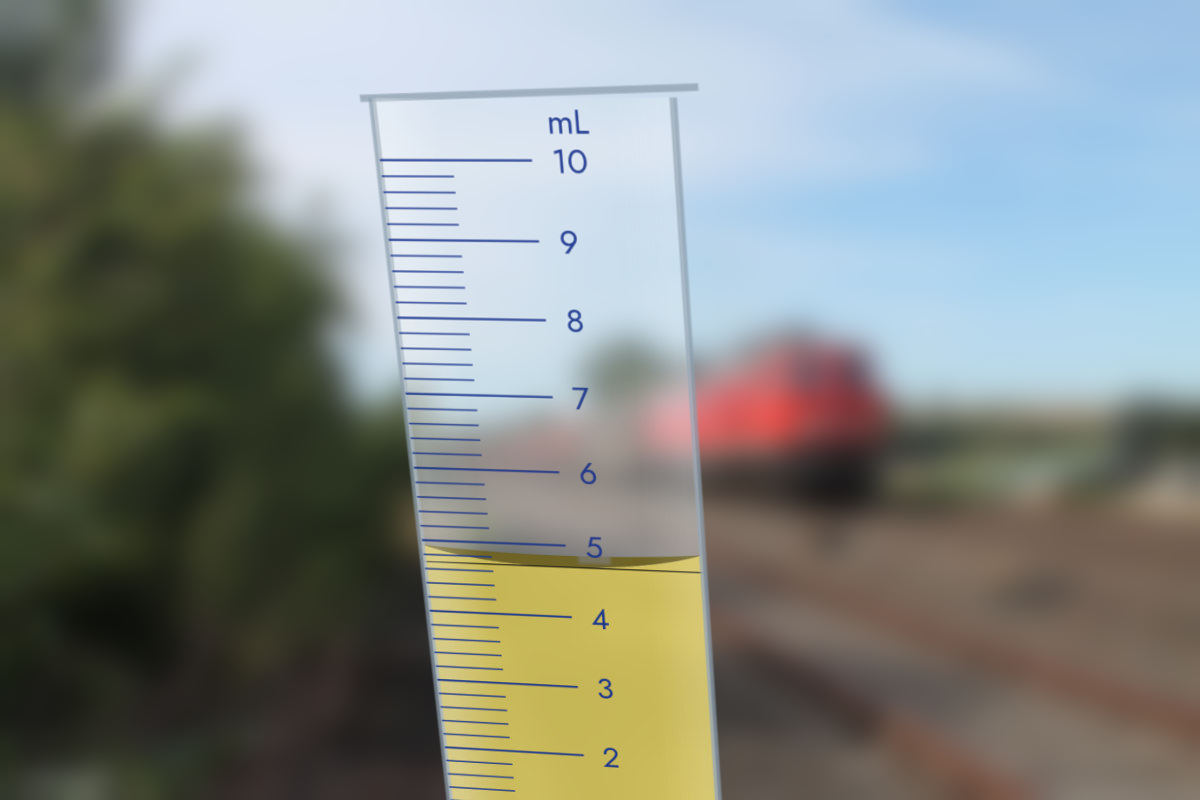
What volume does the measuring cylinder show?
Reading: 4.7 mL
